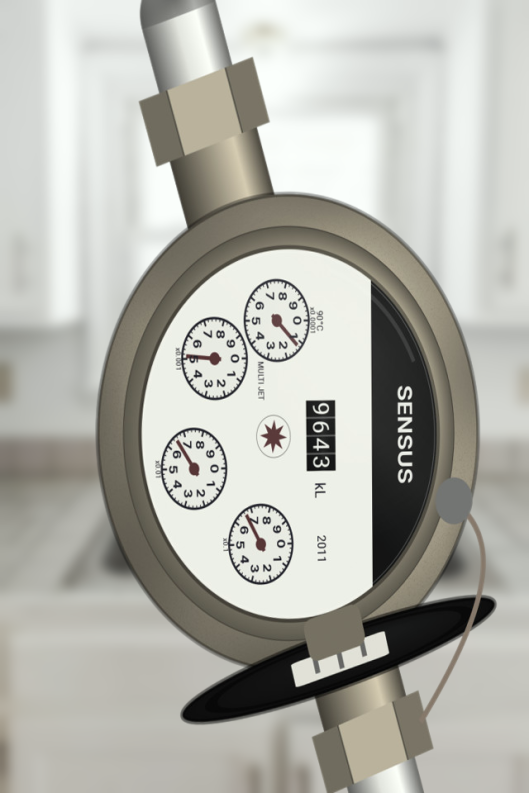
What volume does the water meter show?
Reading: 9643.6651 kL
